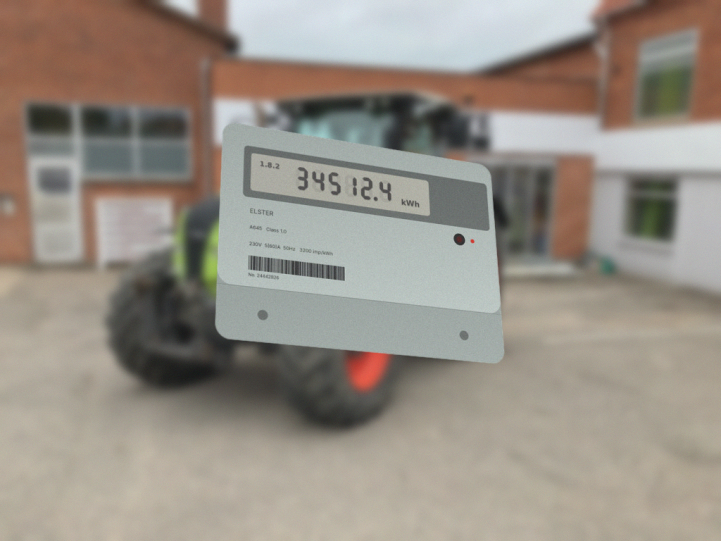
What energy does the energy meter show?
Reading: 34512.4 kWh
